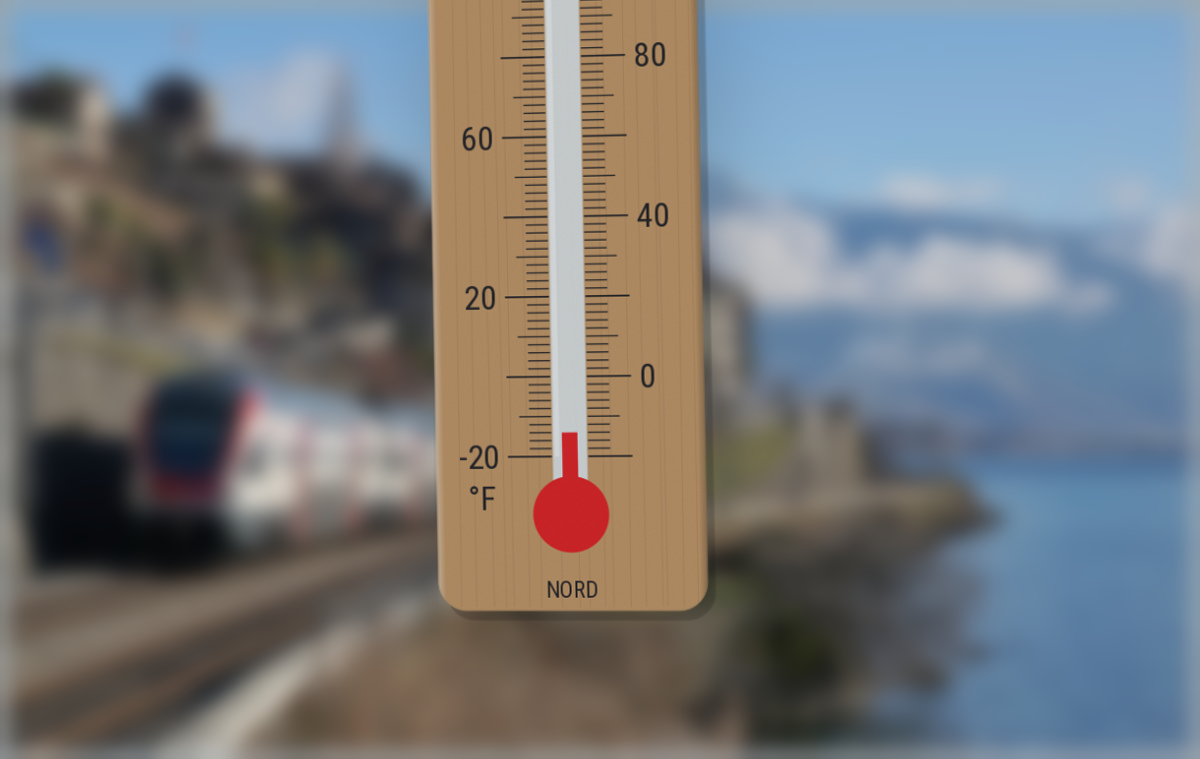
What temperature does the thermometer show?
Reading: -14 °F
